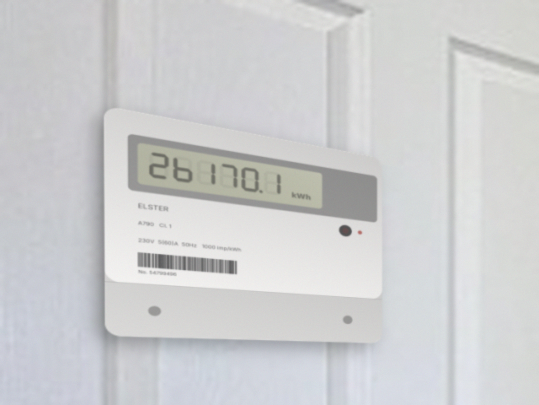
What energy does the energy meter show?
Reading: 26170.1 kWh
